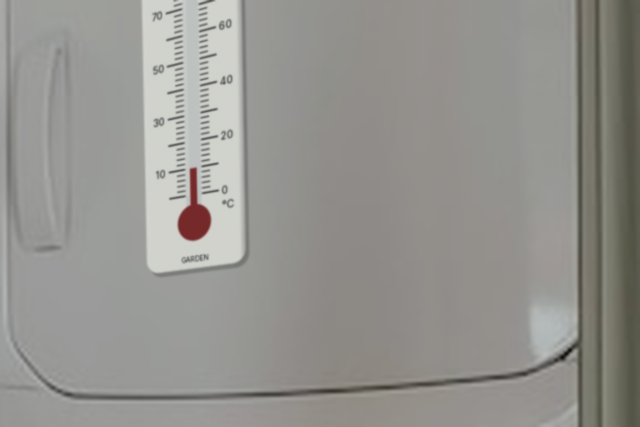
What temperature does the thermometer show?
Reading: 10 °C
